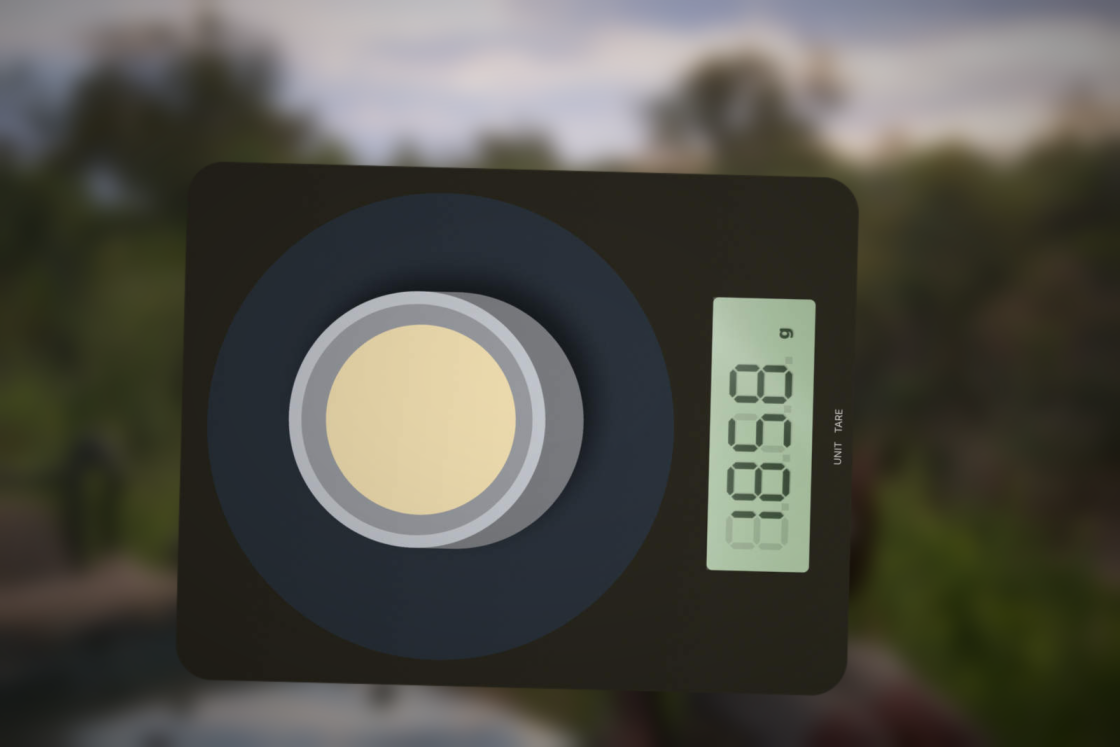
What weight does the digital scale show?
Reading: 1858 g
